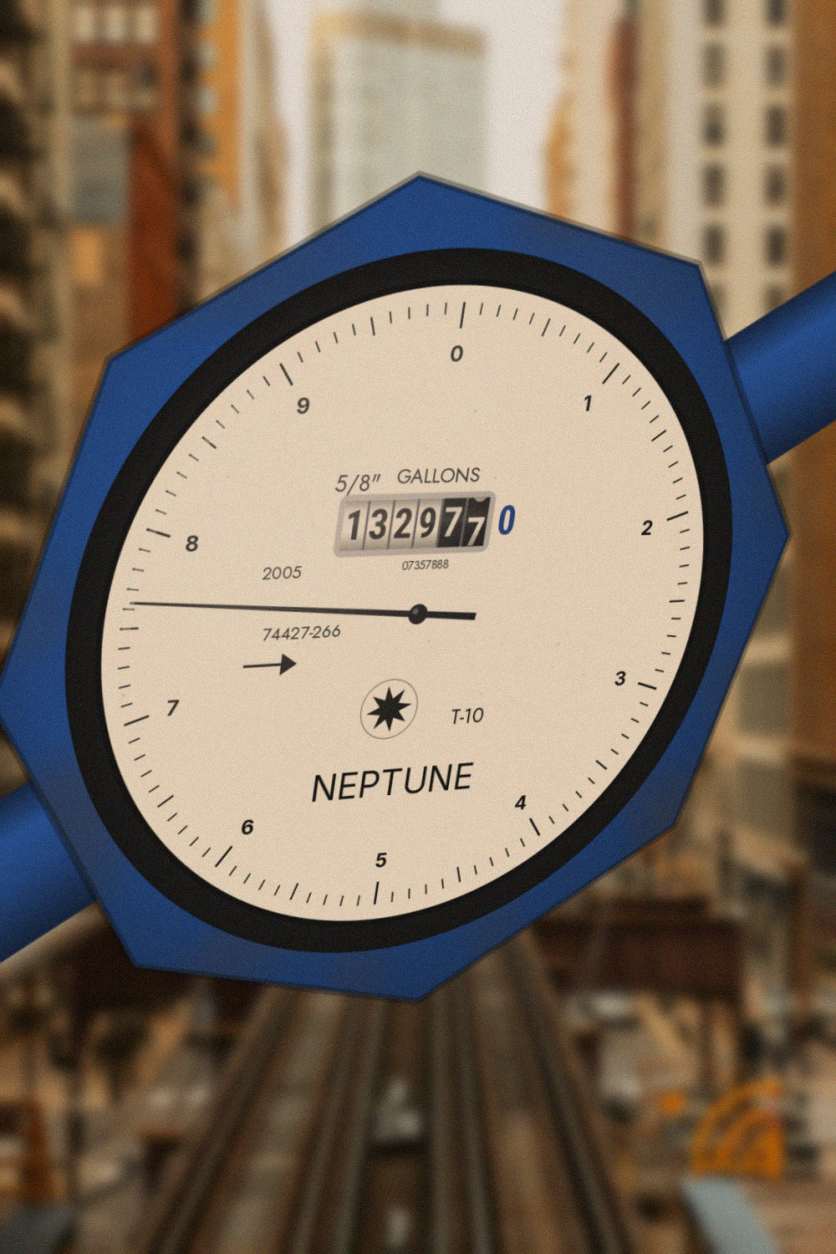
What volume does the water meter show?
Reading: 1329767.6 gal
